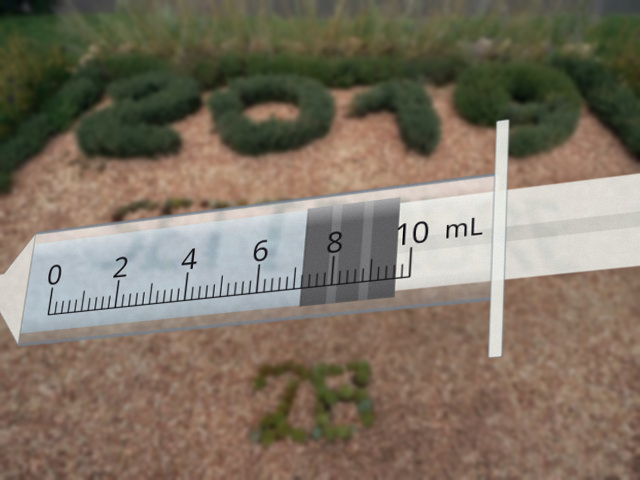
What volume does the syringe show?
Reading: 7.2 mL
